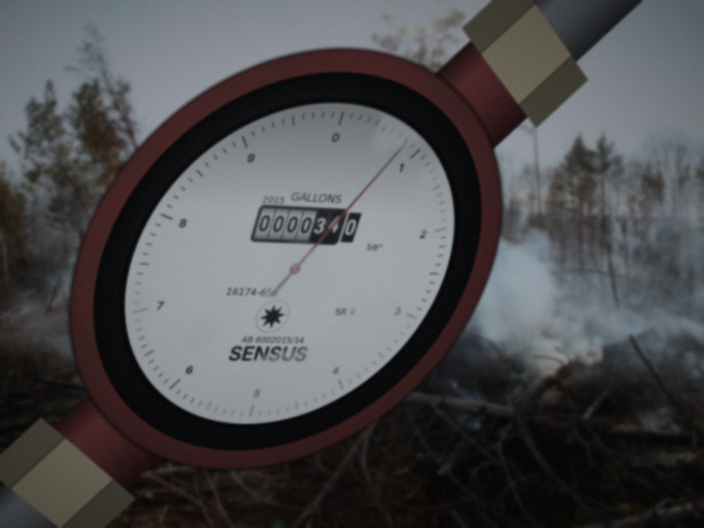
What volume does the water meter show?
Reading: 340.8 gal
